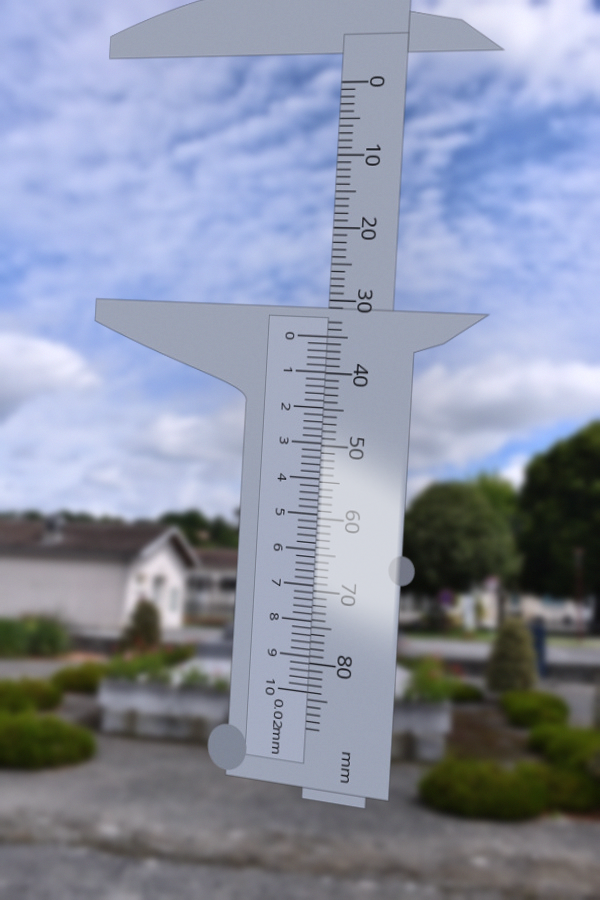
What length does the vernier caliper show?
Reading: 35.0 mm
